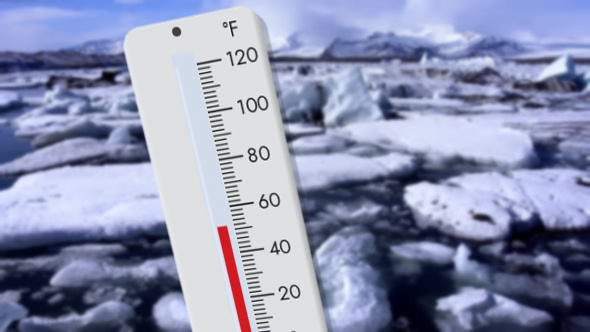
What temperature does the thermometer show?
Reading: 52 °F
